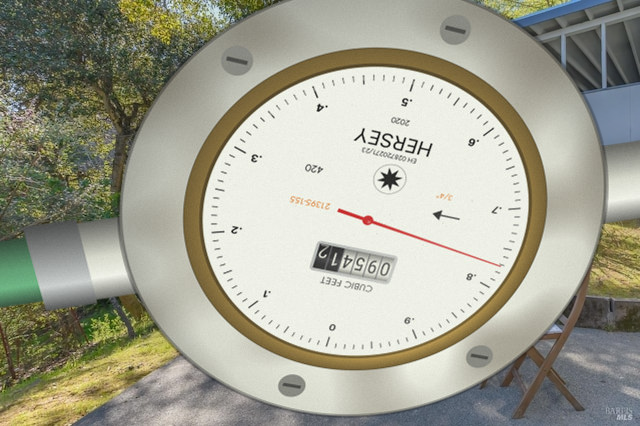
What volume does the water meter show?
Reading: 95411.77 ft³
